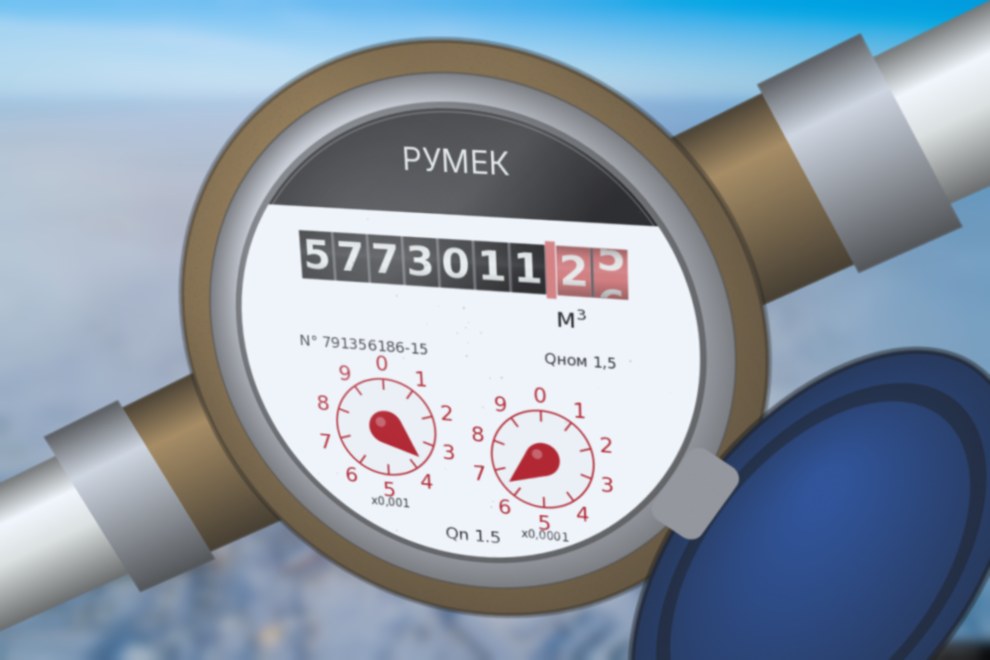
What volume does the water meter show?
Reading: 5773011.2536 m³
